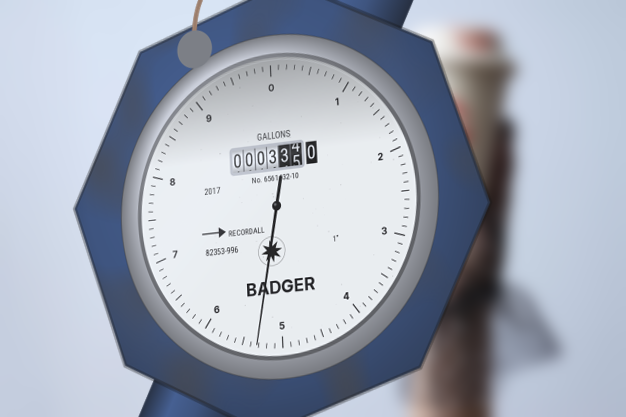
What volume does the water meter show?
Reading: 3345.3 gal
